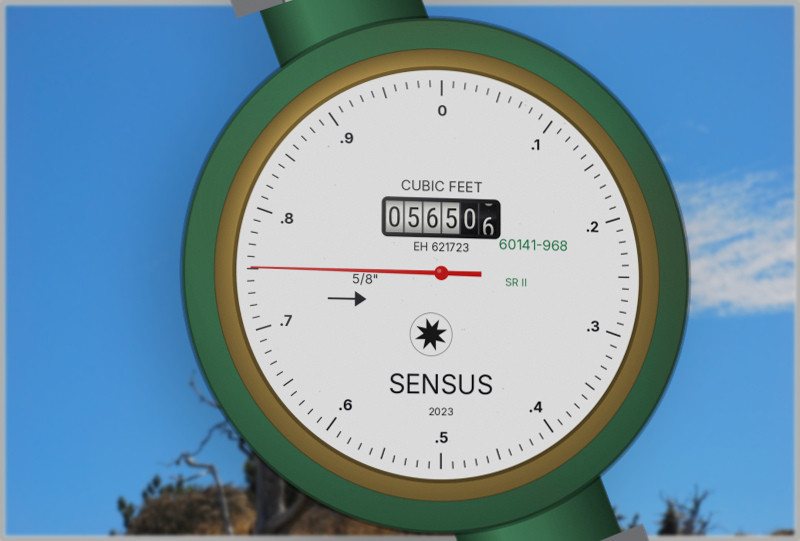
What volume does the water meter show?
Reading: 56505.75 ft³
